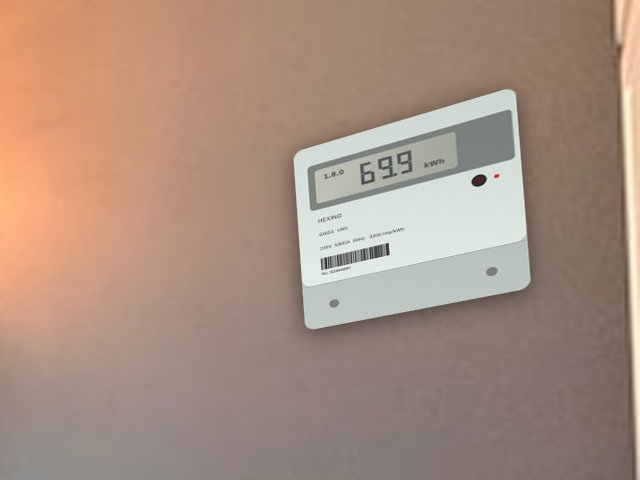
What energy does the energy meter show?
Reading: 69.9 kWh
